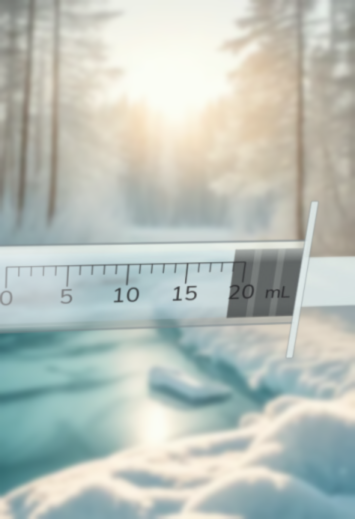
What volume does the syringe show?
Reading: 19 mL
